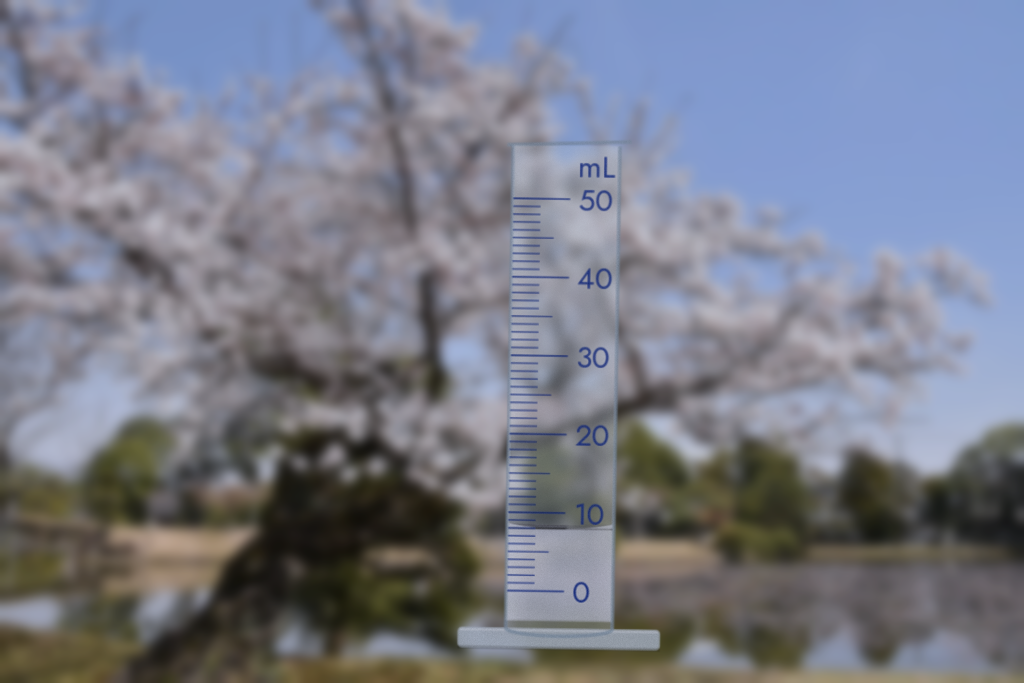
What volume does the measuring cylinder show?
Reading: 8 mL
